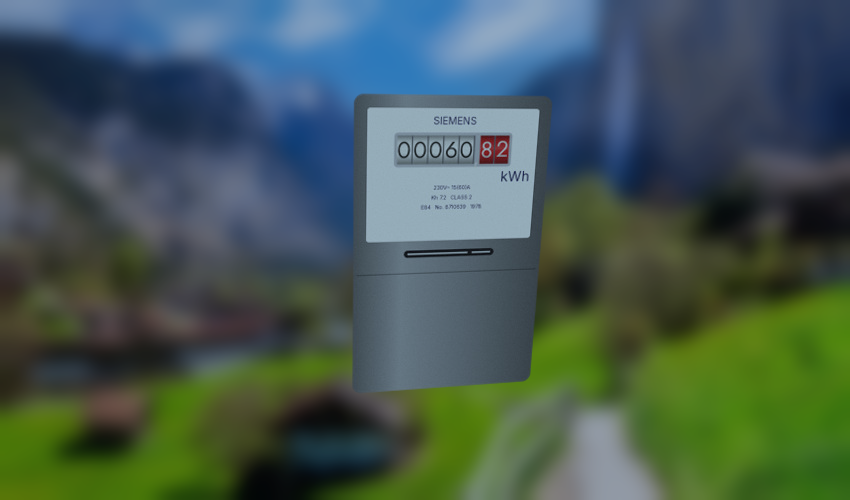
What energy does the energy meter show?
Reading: 60.82 kWh
